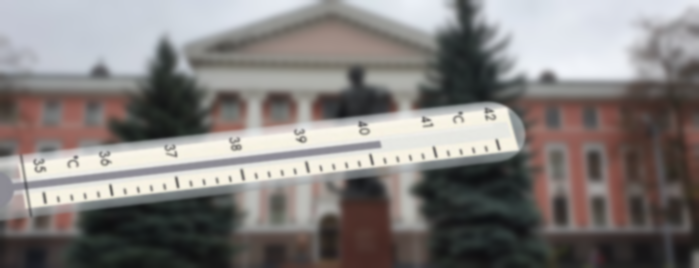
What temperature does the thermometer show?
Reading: 40.2 °C
